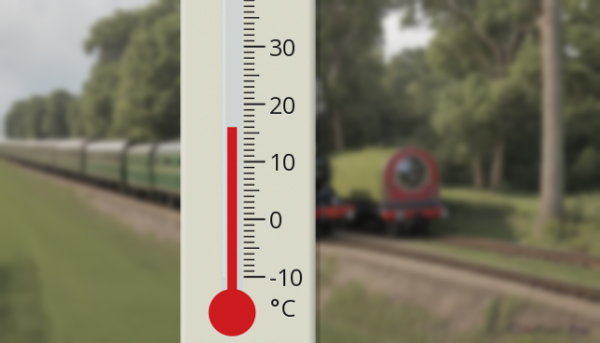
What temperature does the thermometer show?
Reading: 16 °C
